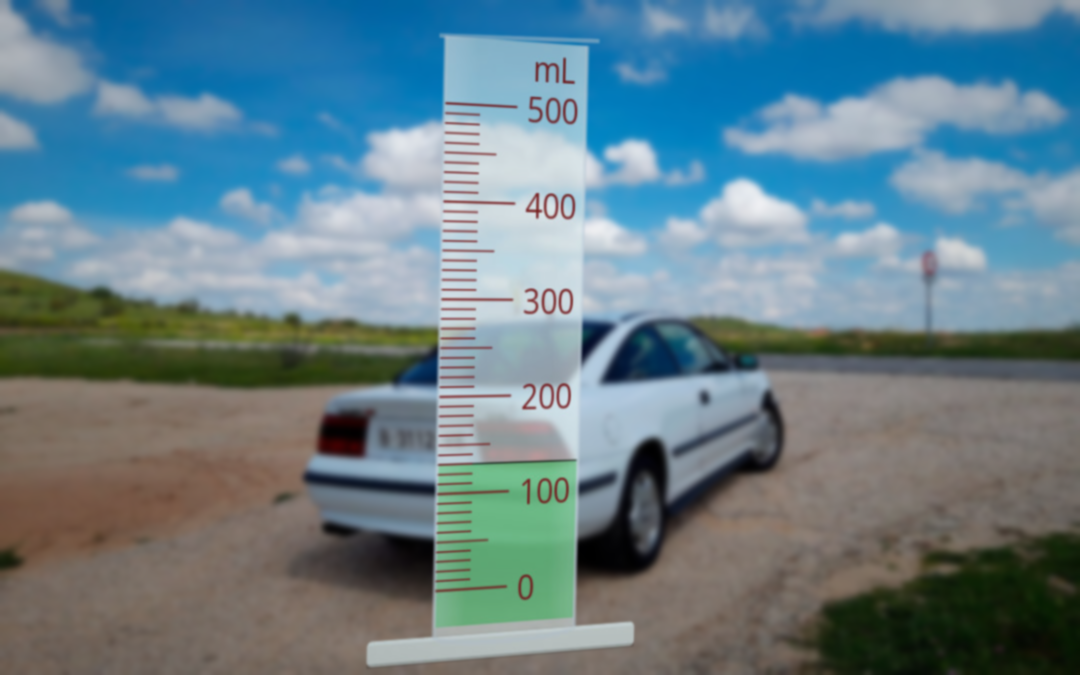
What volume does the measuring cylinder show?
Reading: 130 mL
